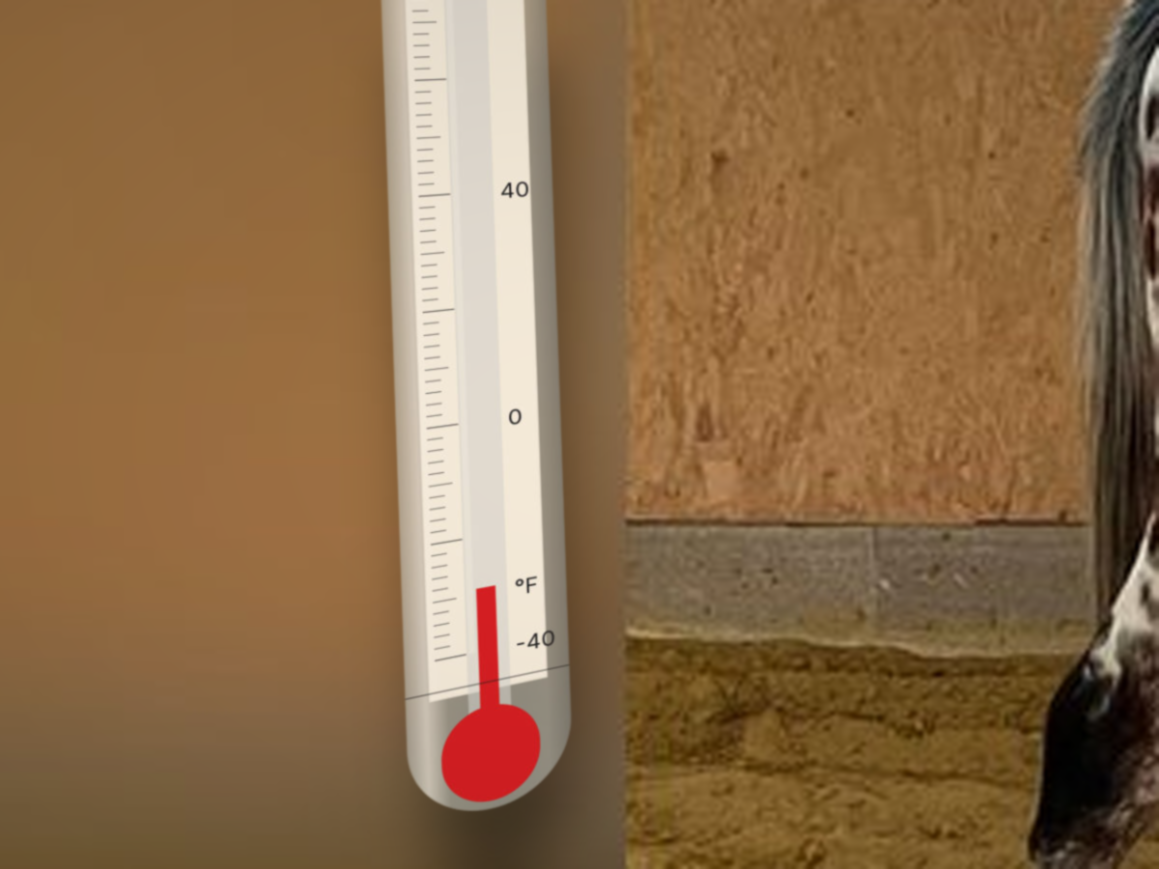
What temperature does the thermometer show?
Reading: -29 °F
